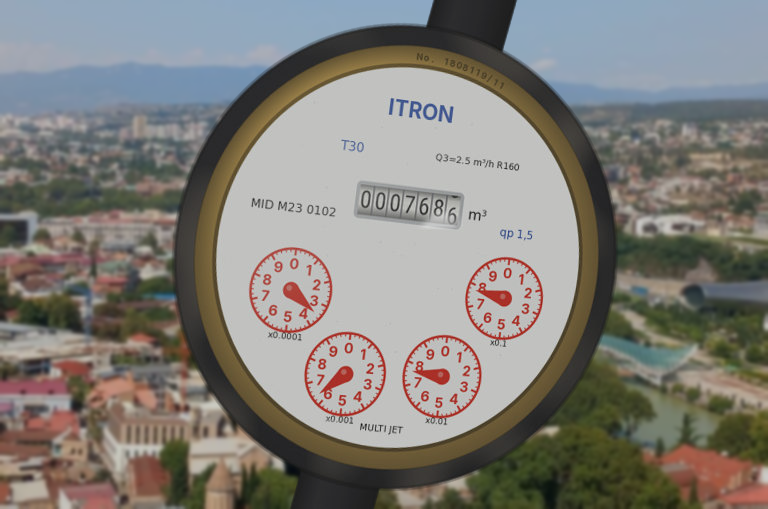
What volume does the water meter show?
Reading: 7685.7763 m³
